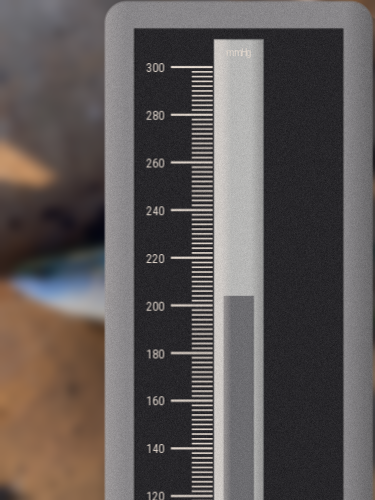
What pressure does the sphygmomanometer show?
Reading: 204 mmHg
